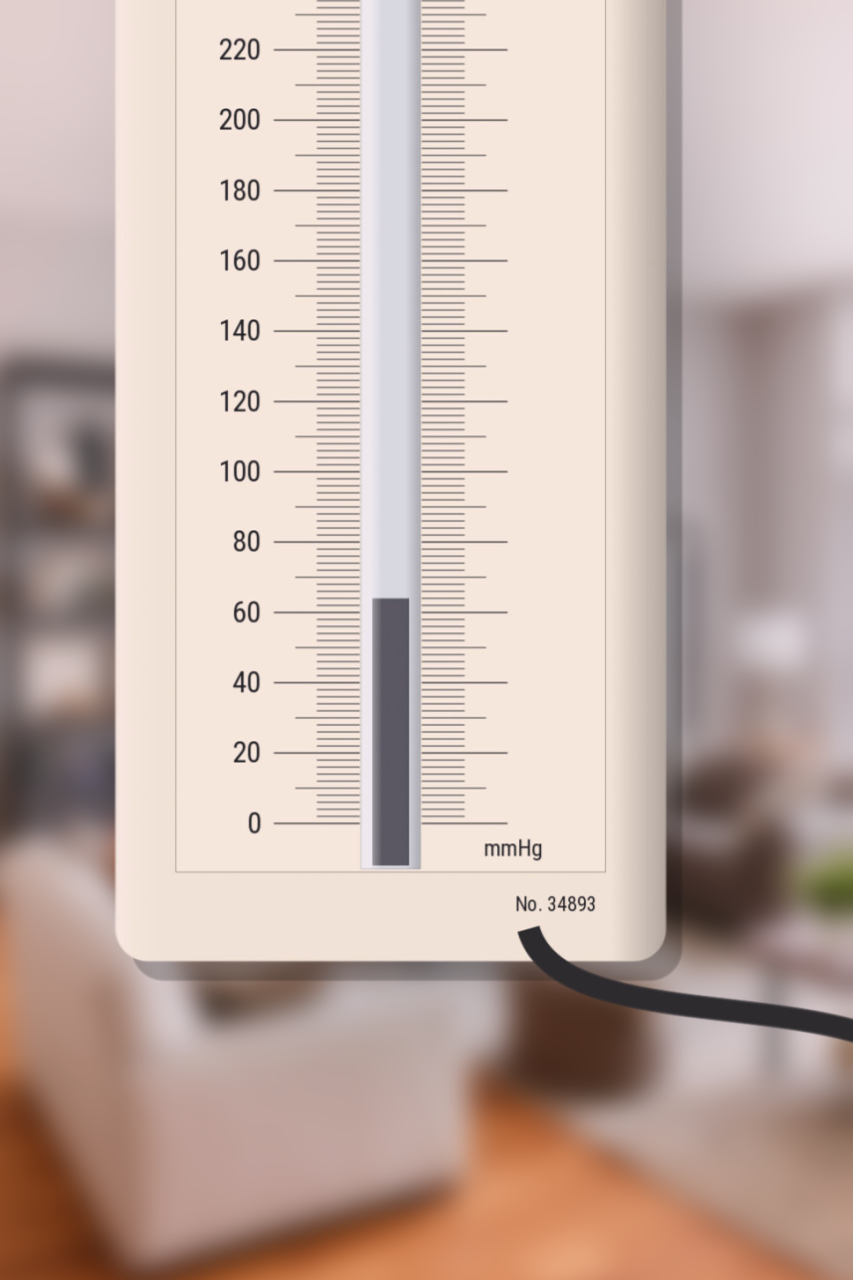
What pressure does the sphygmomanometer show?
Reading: 64 mmHg
